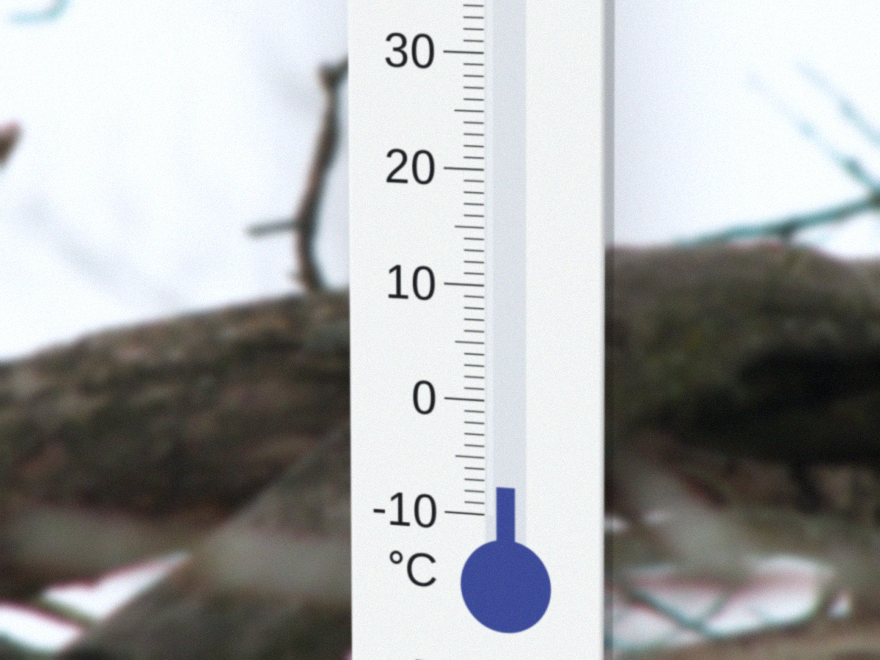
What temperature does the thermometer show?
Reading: -7.5 °C
